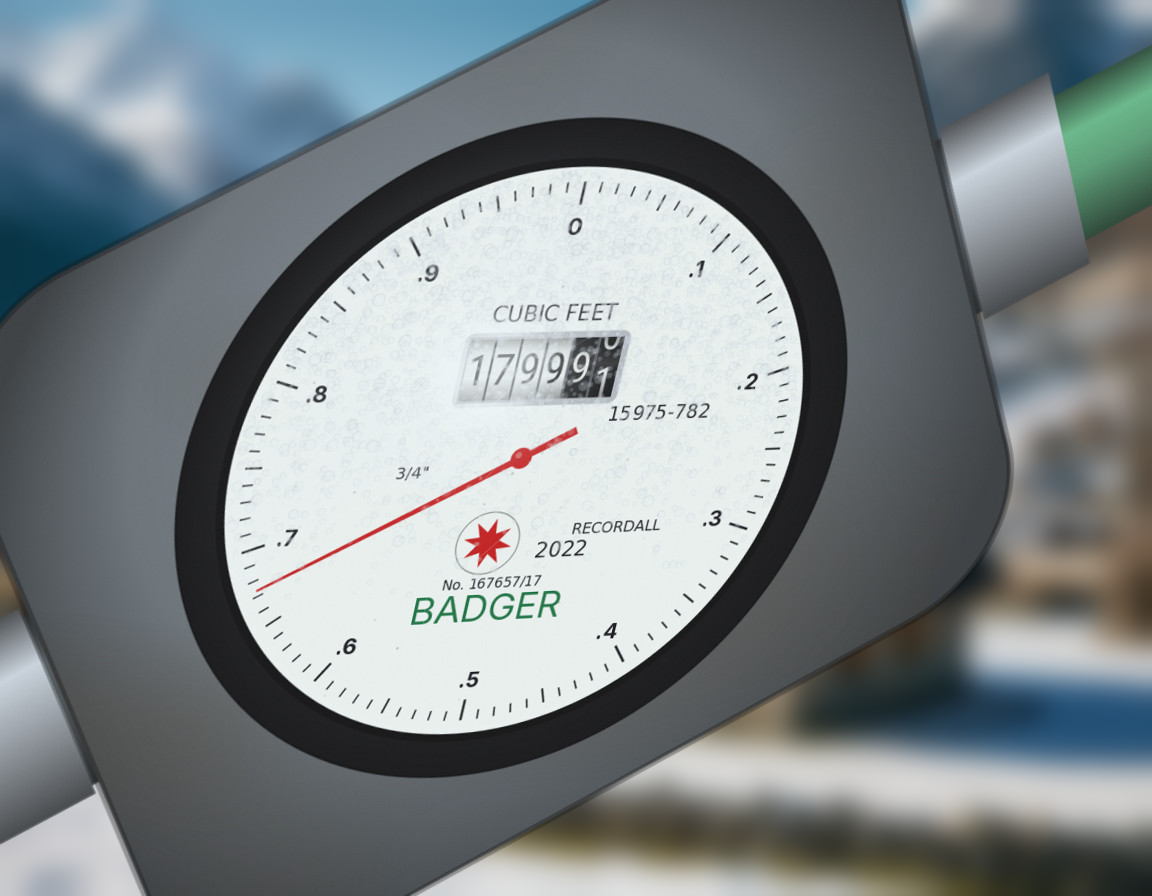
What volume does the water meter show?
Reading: 179990.67 ft³
